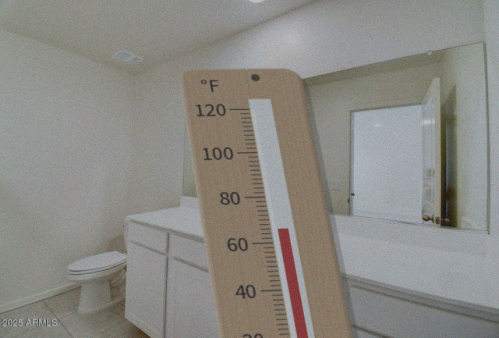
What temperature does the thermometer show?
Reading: 66 °F
